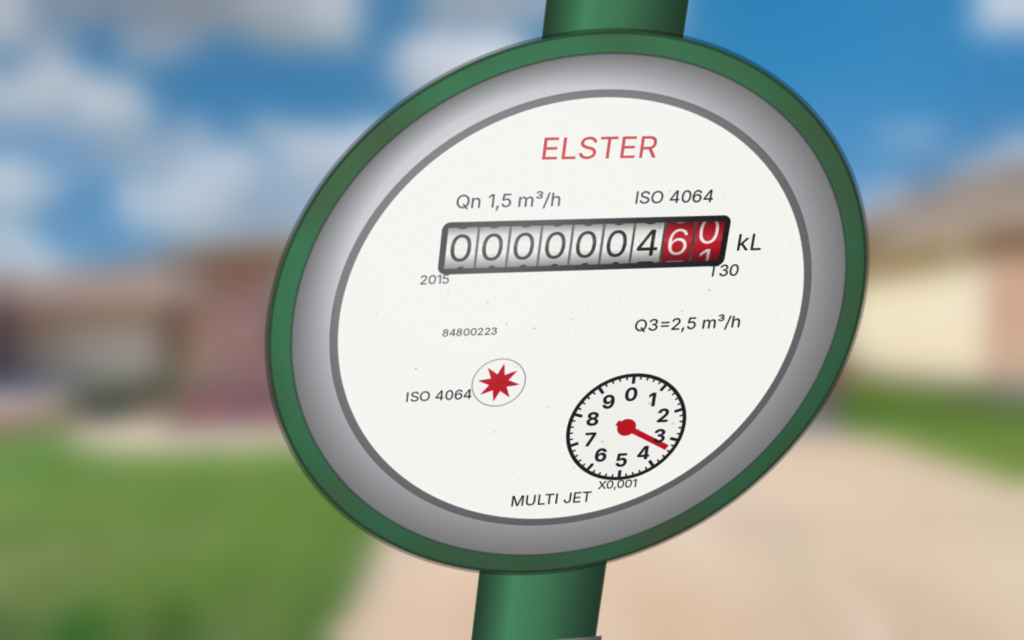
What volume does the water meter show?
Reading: 4.603 kL
